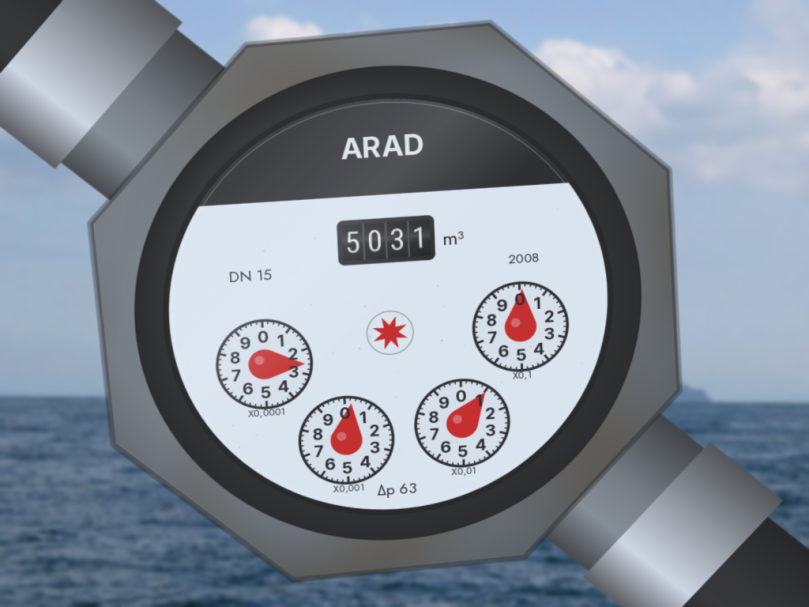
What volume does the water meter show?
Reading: 5031.0102 m³
